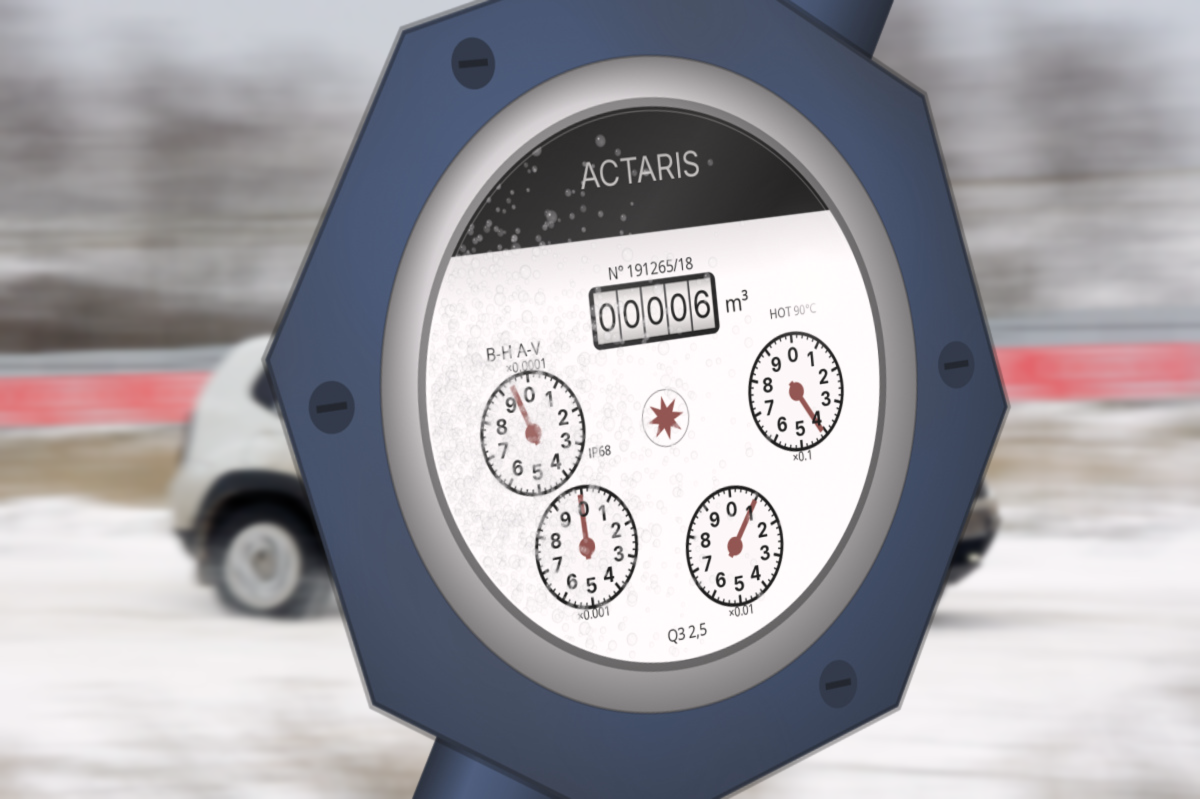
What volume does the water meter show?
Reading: 6.4099 m³
